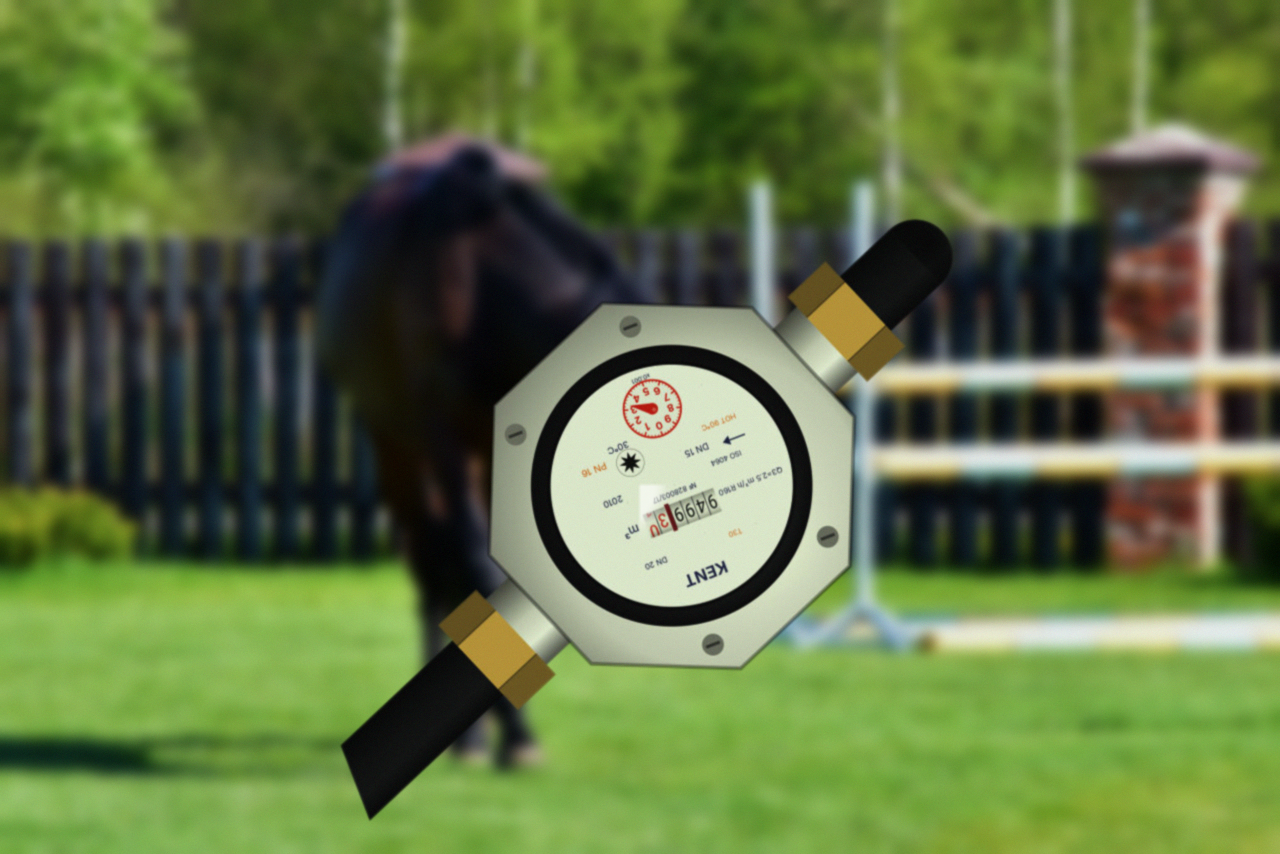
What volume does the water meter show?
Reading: 9499.303 m³
